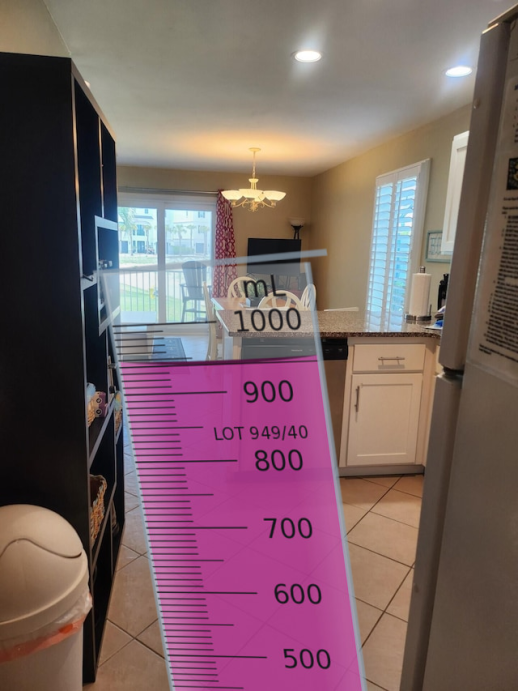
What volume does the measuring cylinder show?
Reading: 940 mL
